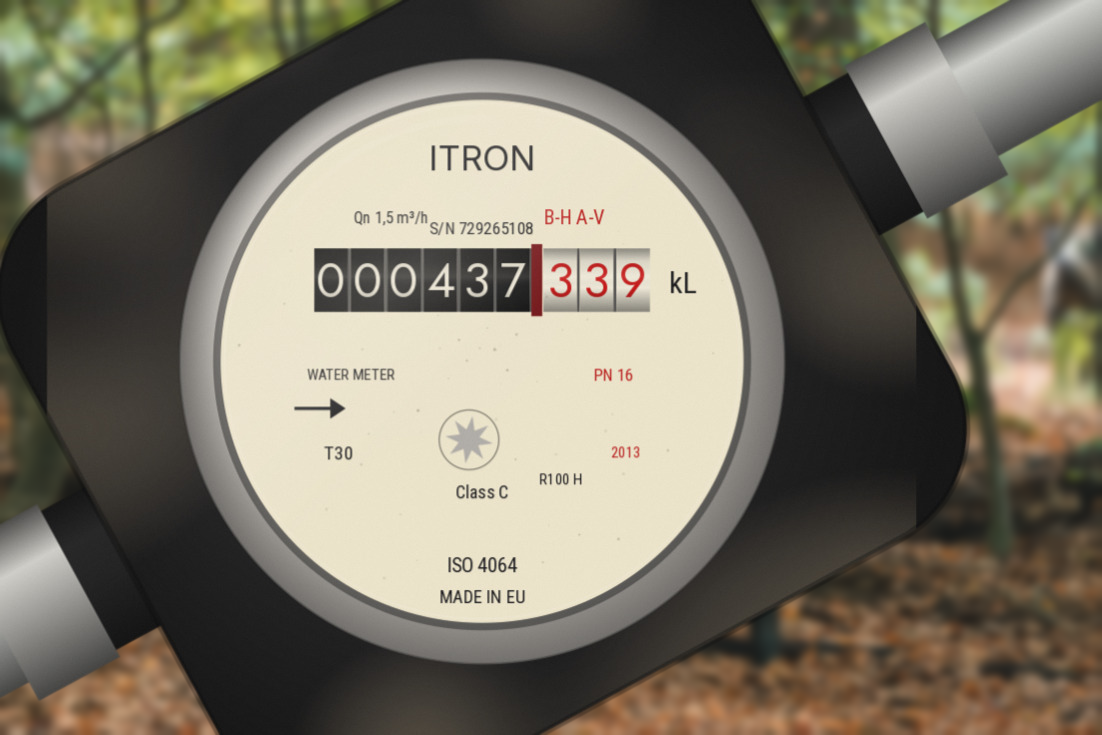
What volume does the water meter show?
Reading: 437.339 kL
